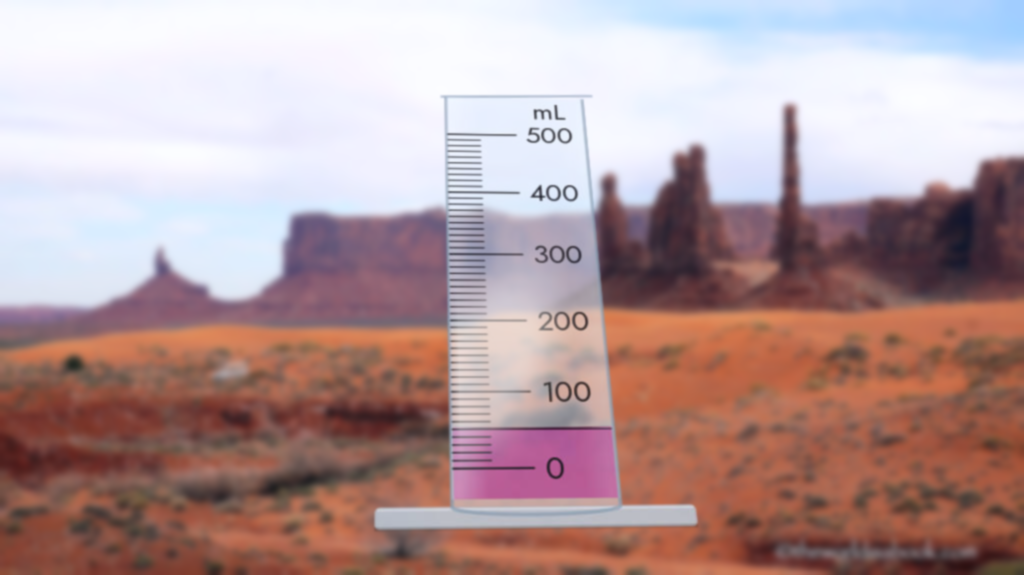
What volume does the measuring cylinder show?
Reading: 50 mL
